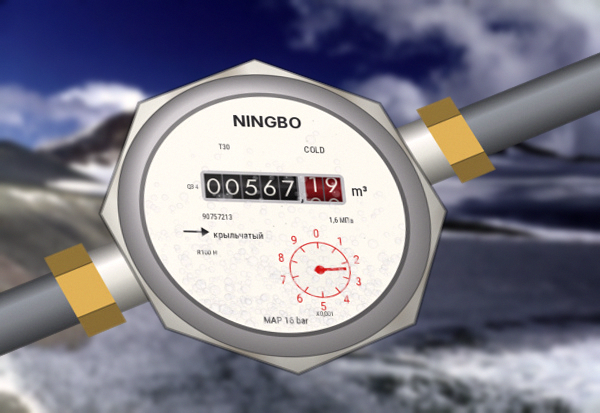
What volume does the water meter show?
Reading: 567.192 m³
